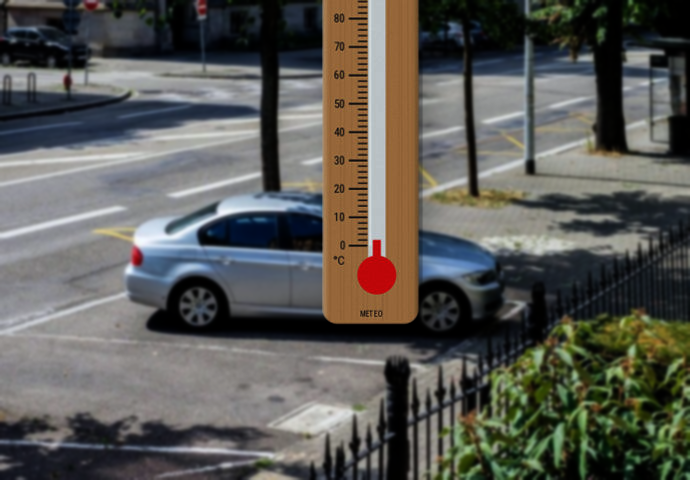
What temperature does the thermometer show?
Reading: 2 °C
